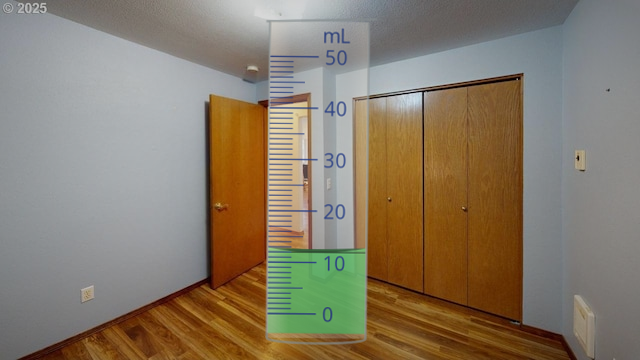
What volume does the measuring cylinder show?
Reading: 12 mL
